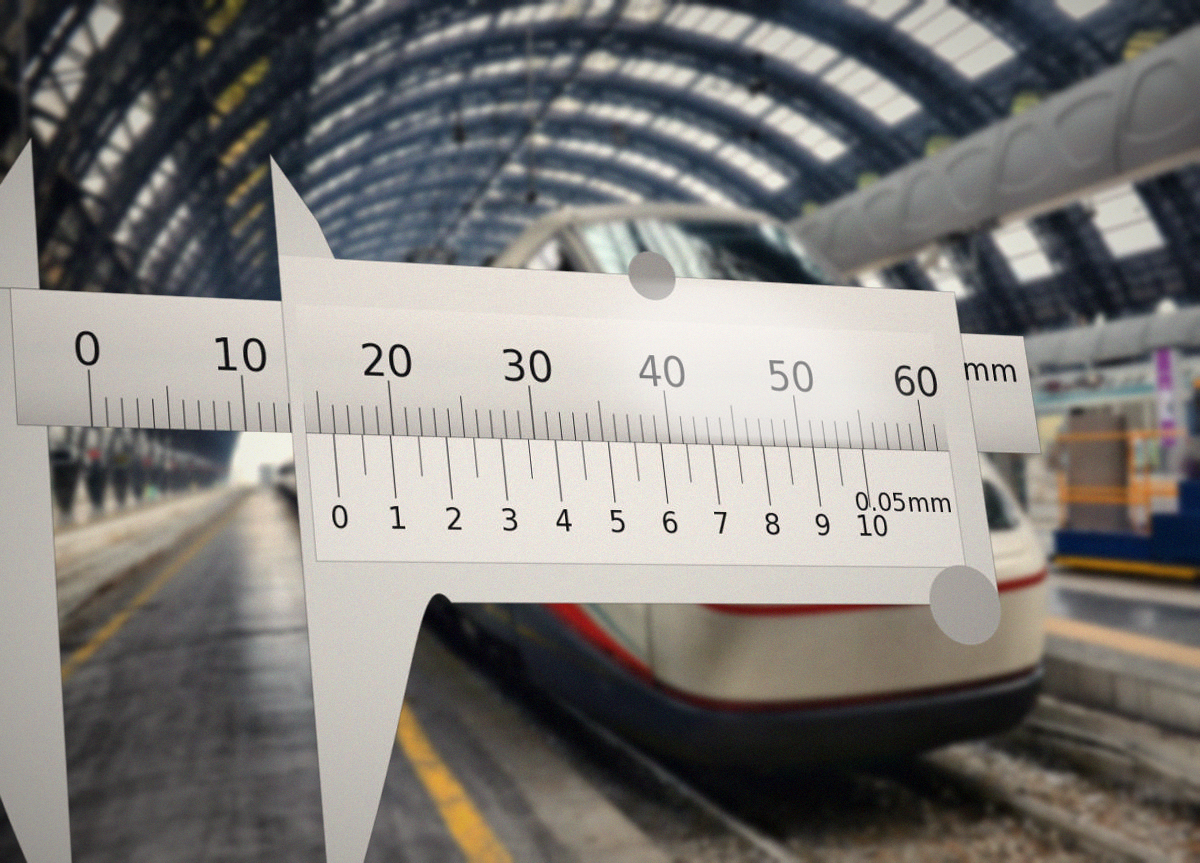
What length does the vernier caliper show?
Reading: 15.9 mm
